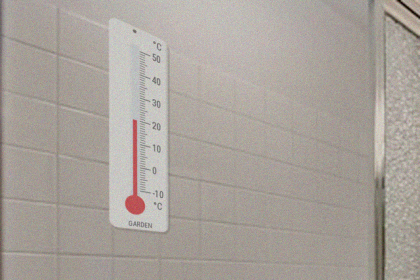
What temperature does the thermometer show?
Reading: 20 °C
